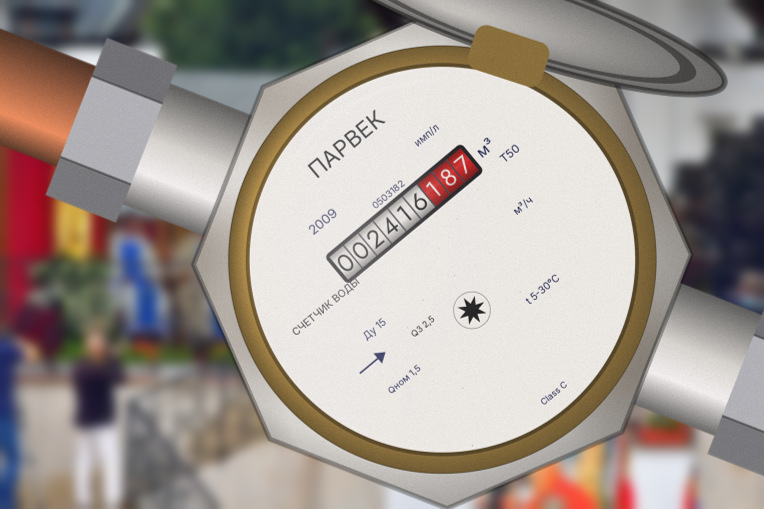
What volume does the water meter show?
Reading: 2416.187 m³
